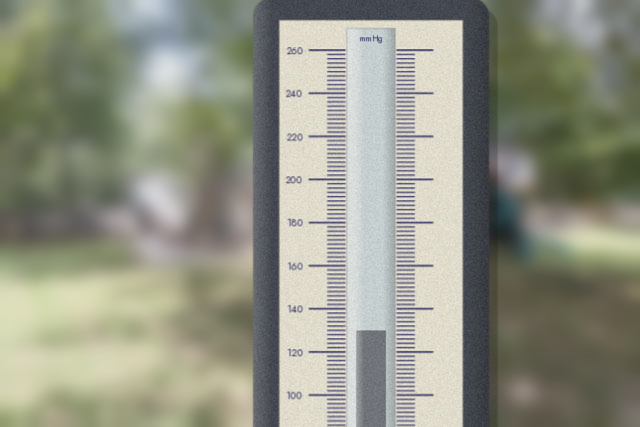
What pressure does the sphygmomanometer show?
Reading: 130 mmHg
